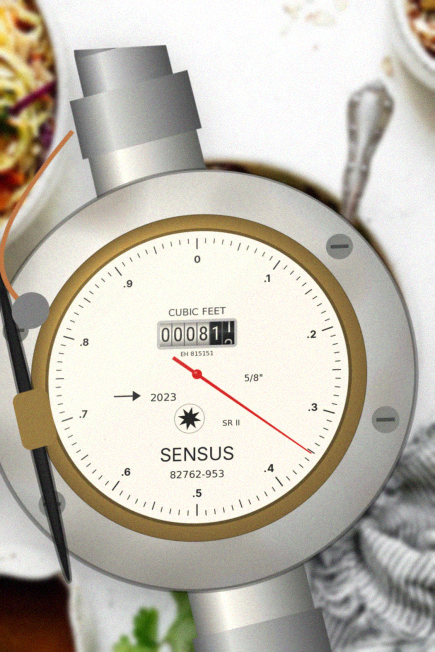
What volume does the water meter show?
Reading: 811.35 ft³
